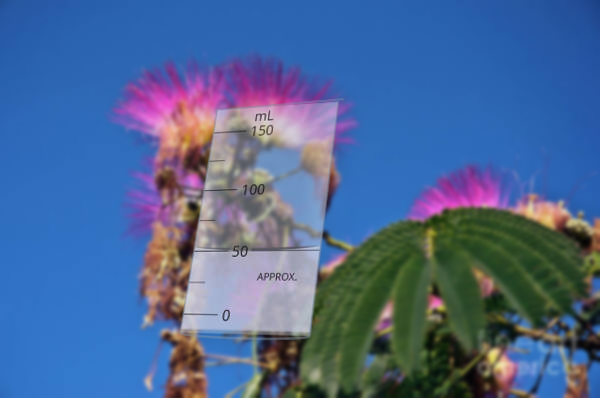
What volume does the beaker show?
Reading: 50 mL
